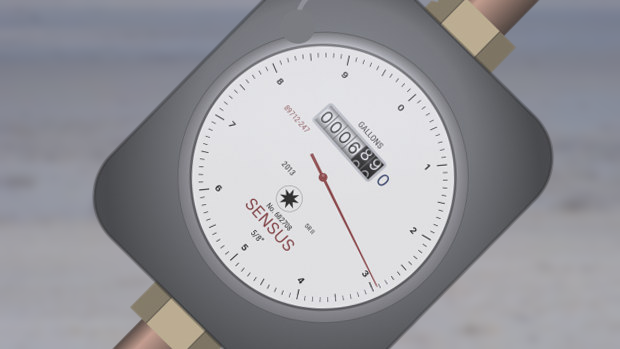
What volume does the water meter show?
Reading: 6892.9 gal
